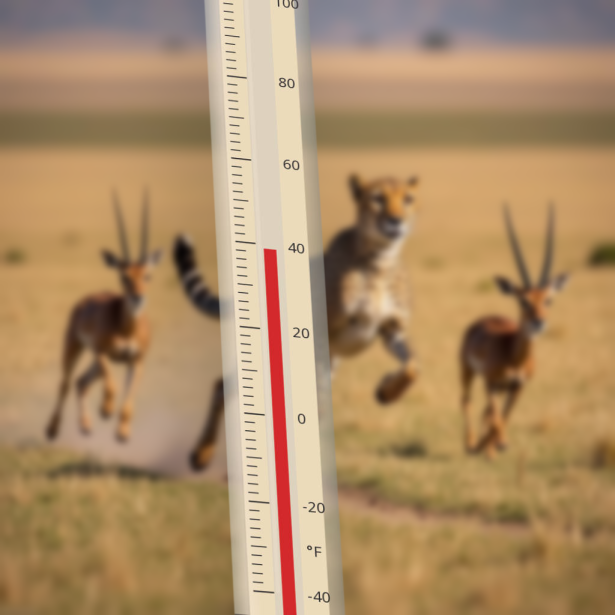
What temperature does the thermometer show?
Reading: 39 °F
